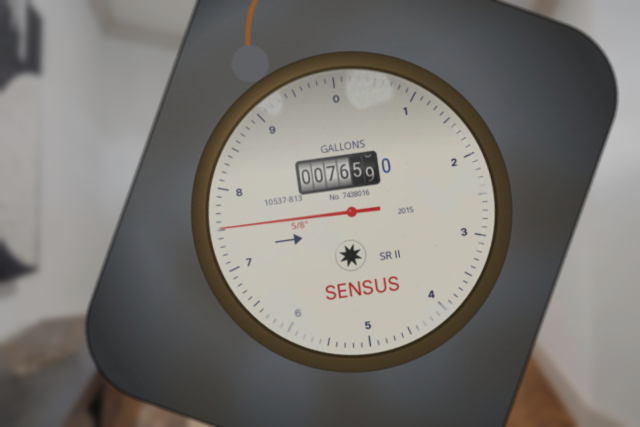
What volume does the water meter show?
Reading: 76587.5 gal
